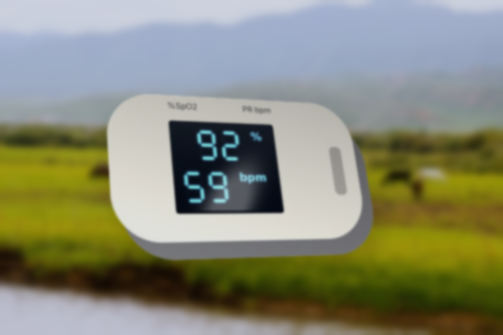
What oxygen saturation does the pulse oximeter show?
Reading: 92 %
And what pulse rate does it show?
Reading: 59 bpm
